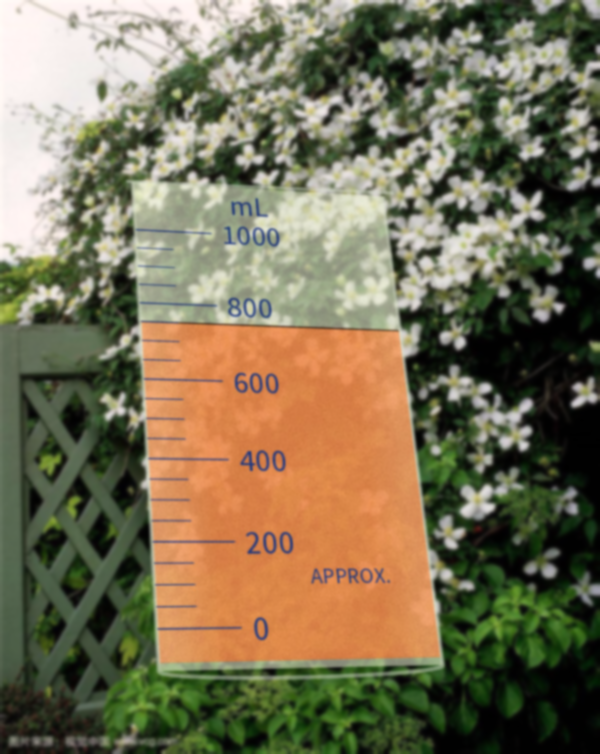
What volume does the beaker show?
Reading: 750 mL
